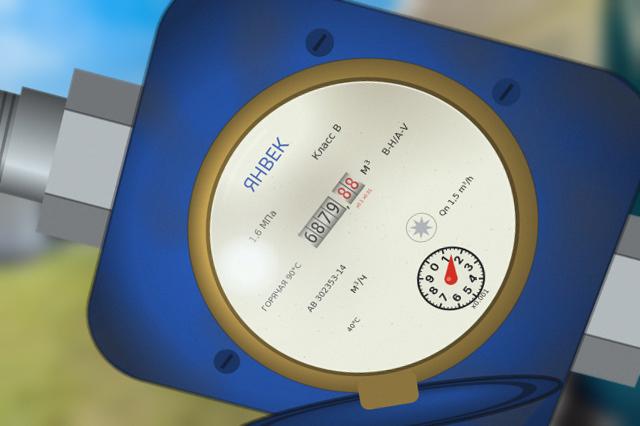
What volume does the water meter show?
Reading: 6879.881 m³
